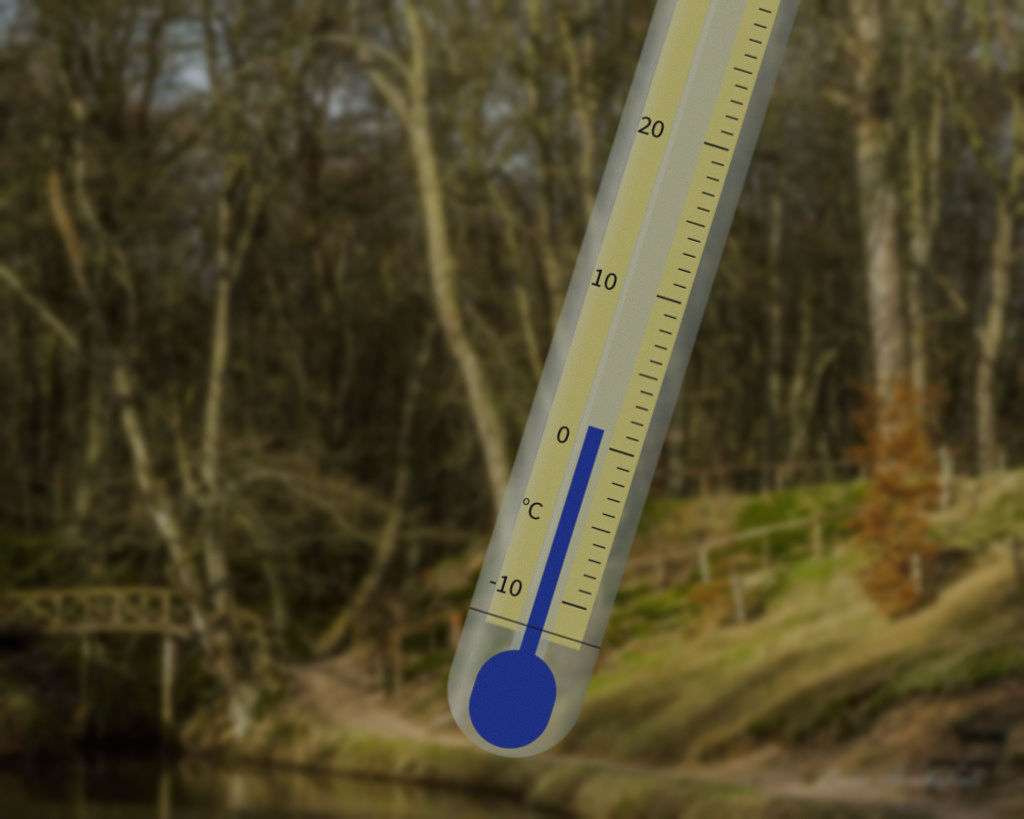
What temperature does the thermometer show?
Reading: 1 °C
